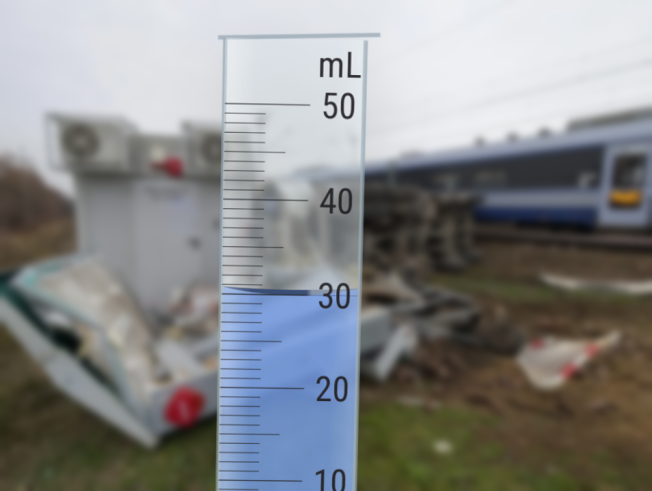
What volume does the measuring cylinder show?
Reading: 30 mL
